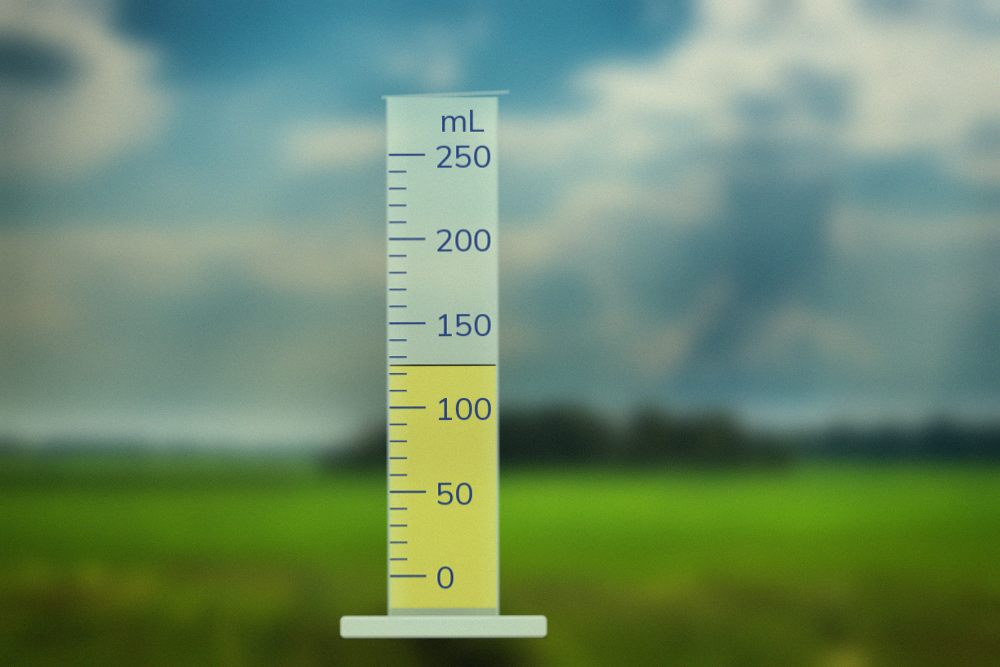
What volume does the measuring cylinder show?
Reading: 125 mL
